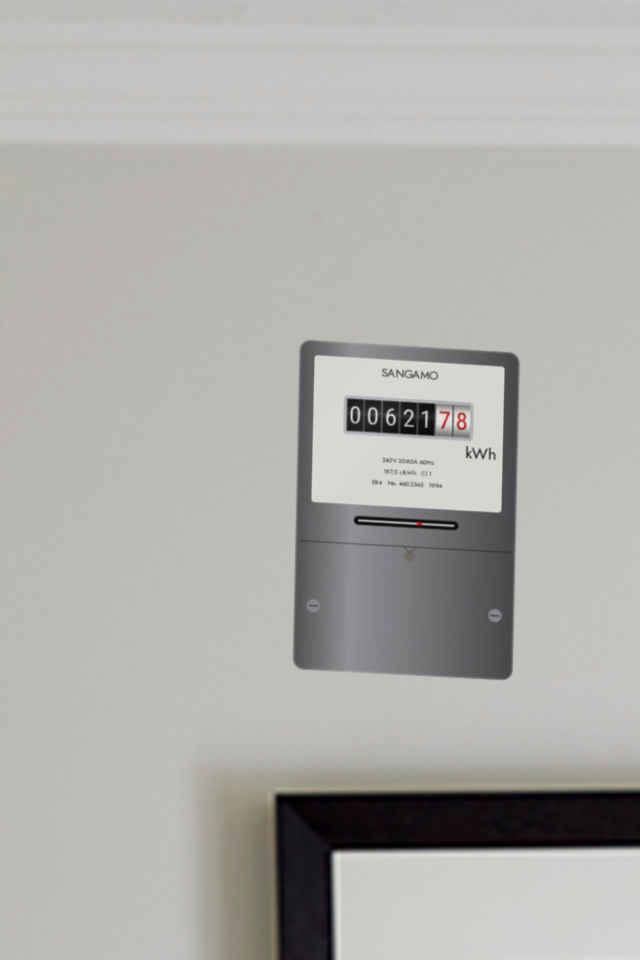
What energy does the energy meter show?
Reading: 621.78 kWh
